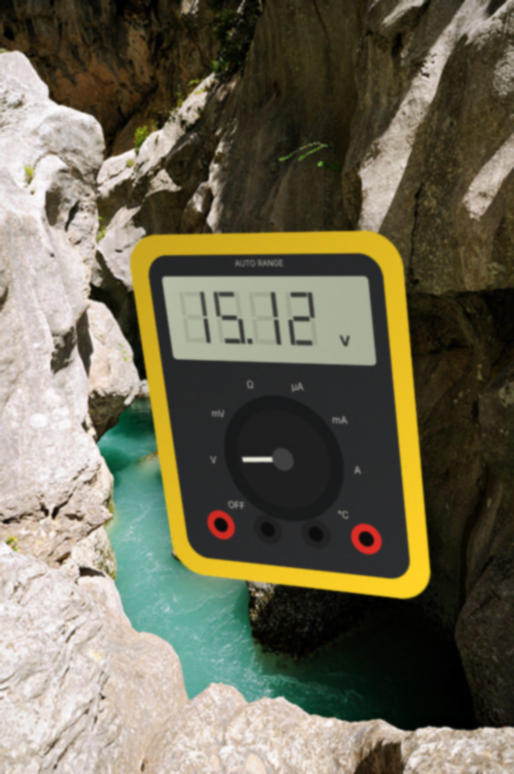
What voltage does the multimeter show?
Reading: 15.12 V
